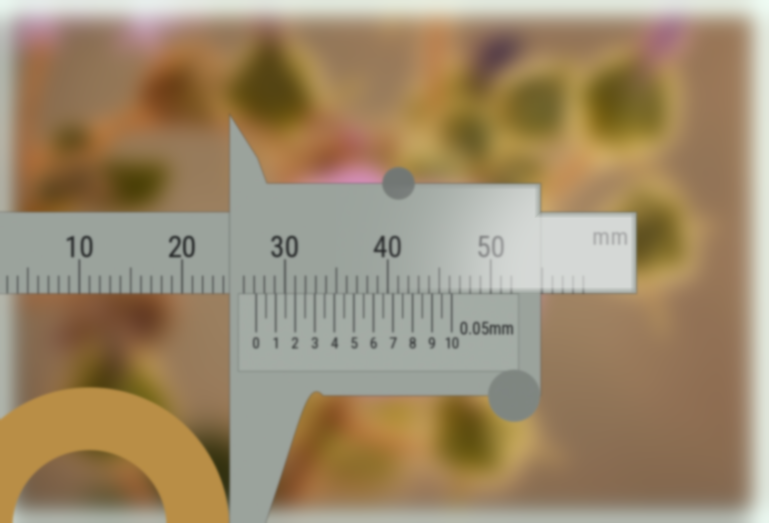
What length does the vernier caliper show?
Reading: 27.2 mm
